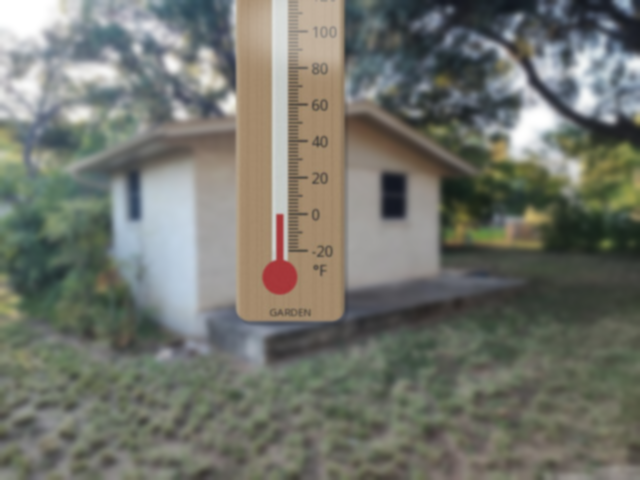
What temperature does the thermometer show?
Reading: 0 °F
